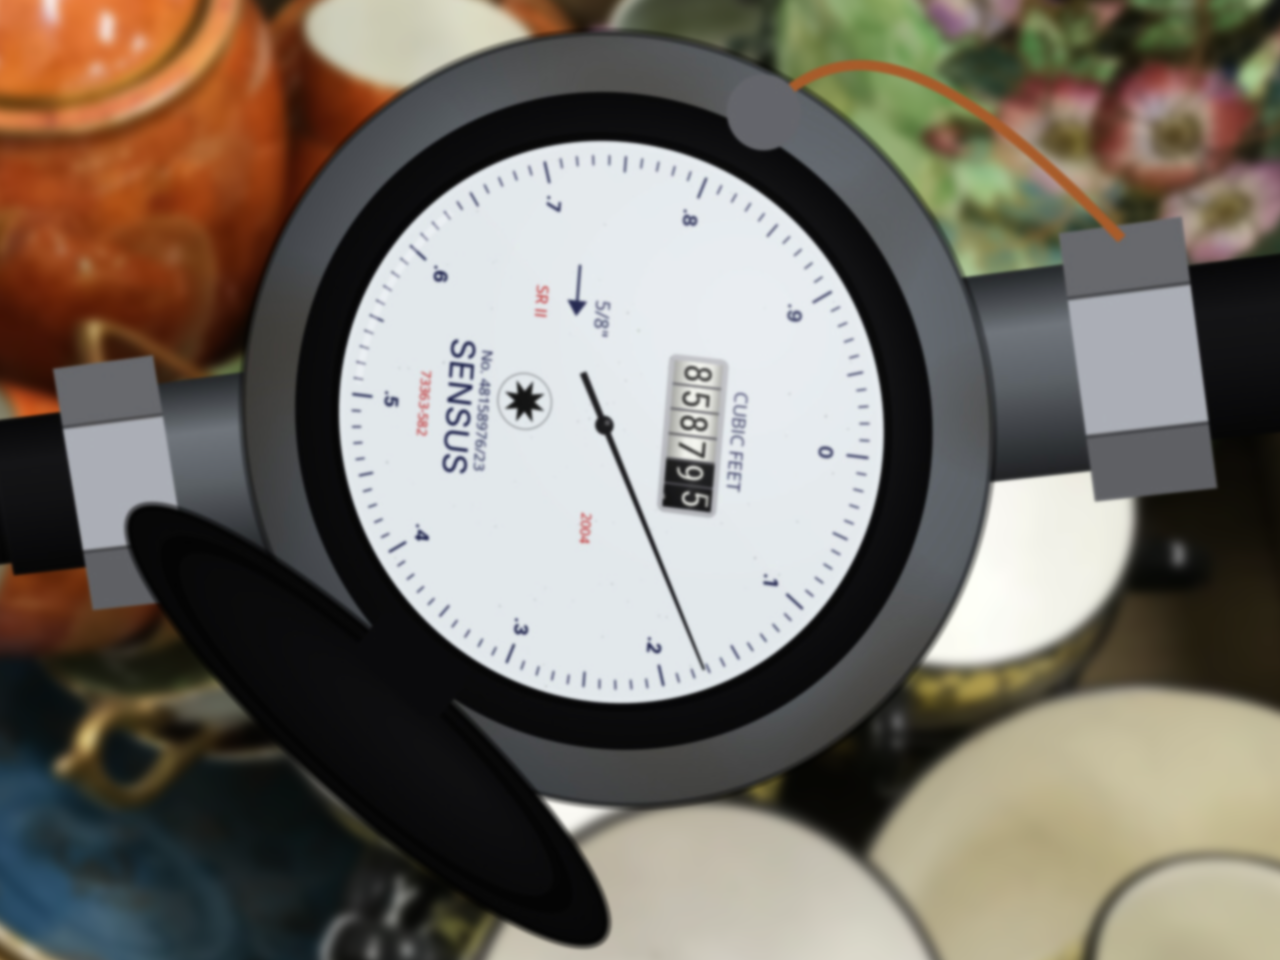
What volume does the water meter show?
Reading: 858795.17 ft³
